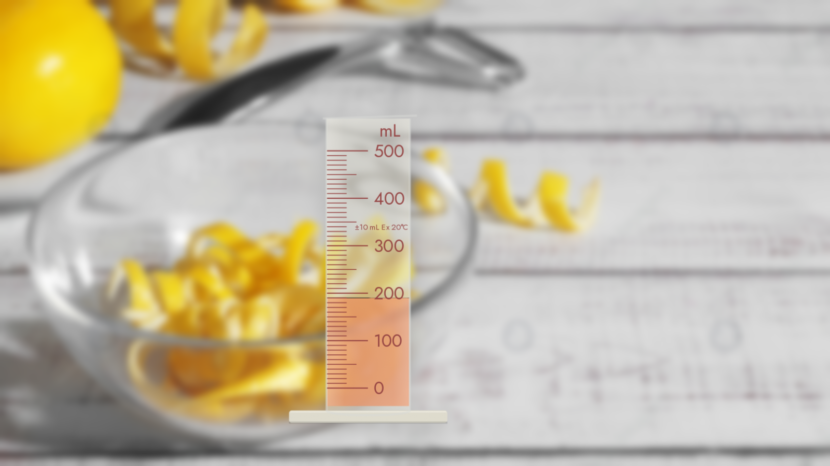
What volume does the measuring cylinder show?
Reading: 190 mL
